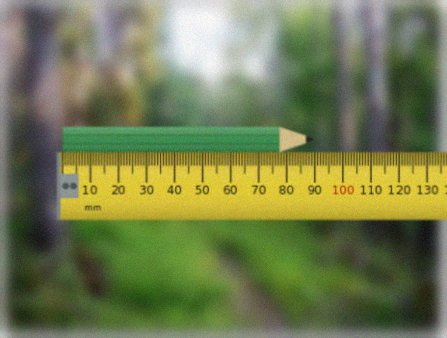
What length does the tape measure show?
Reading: 90 mm
